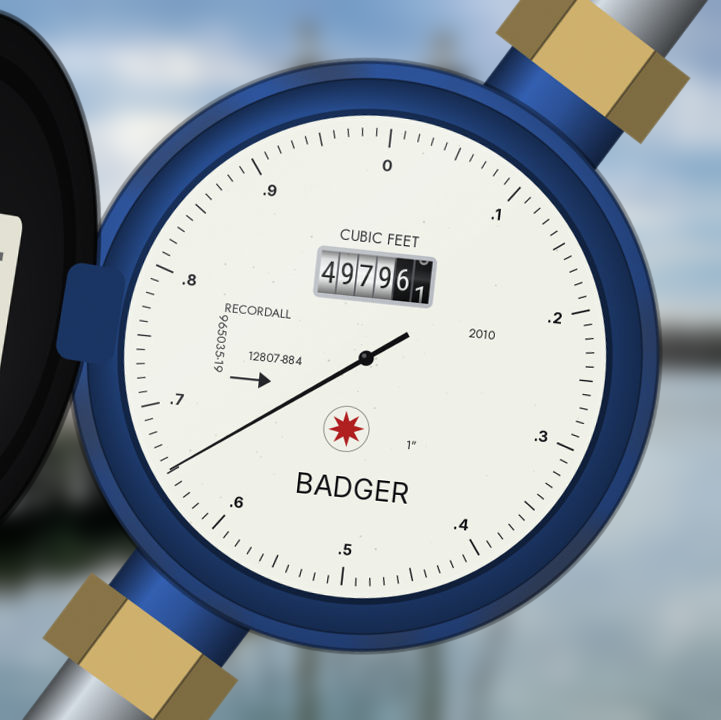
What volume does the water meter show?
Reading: 497960.65 ft³
